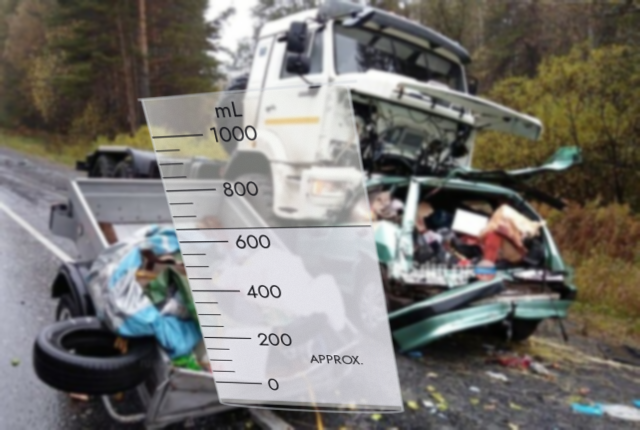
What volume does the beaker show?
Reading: 650 mL
